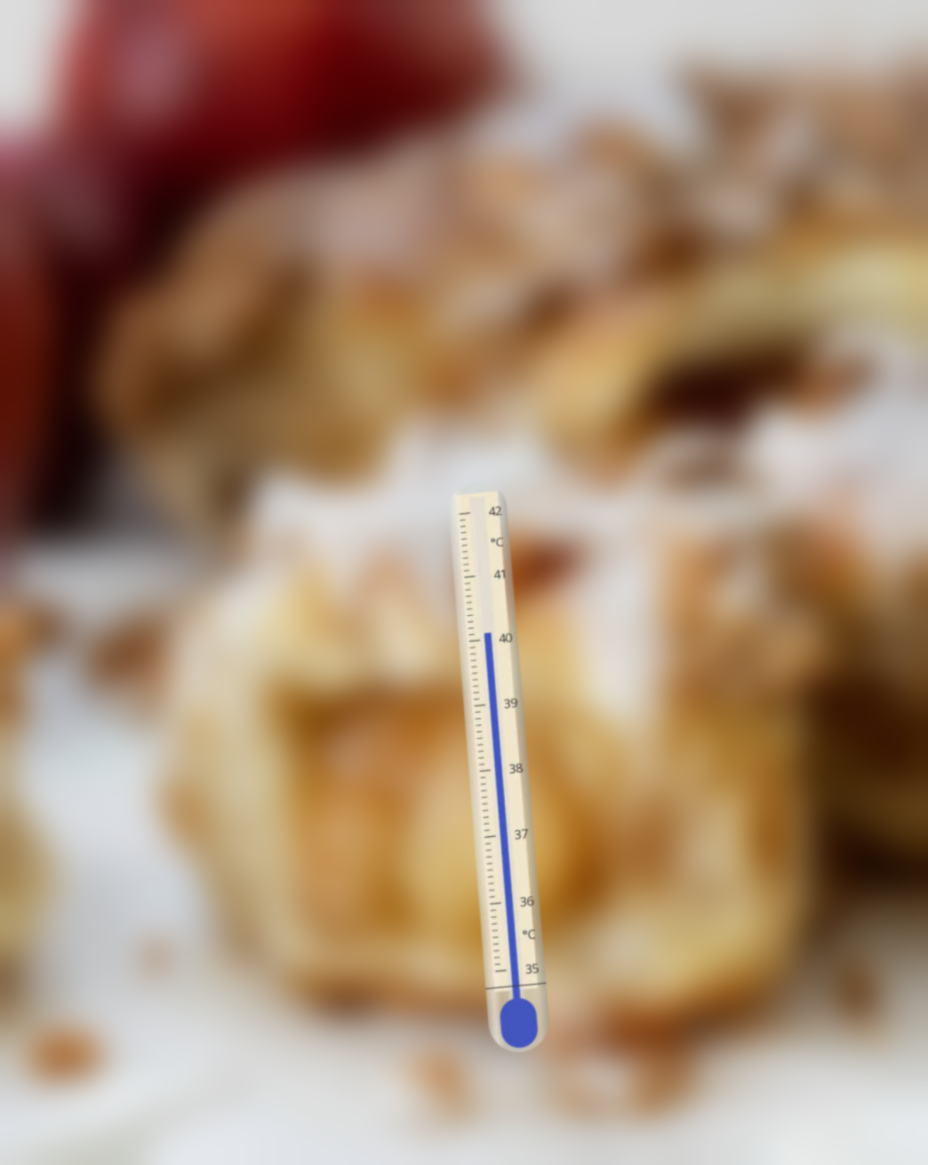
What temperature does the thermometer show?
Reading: 40.1 °C
